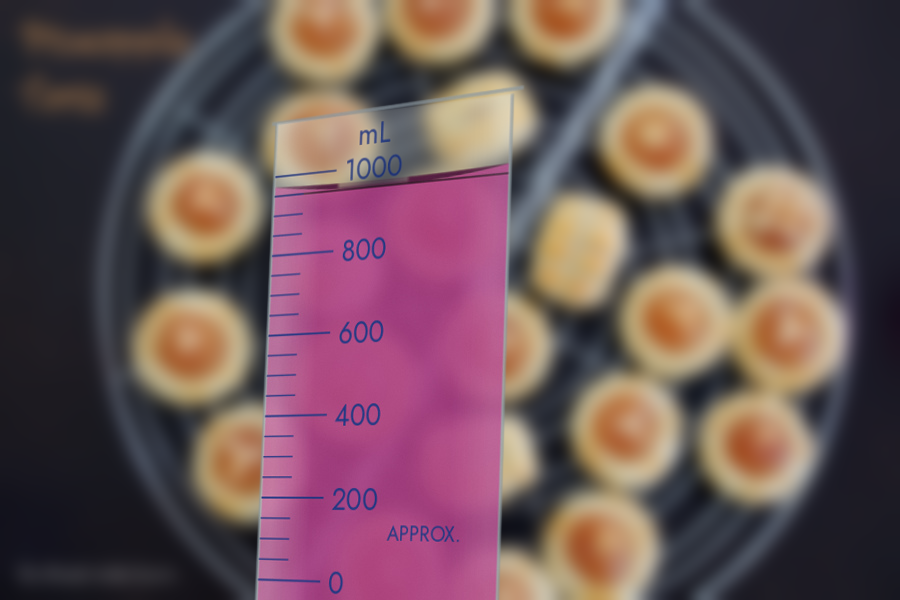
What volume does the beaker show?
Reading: 950 mL
